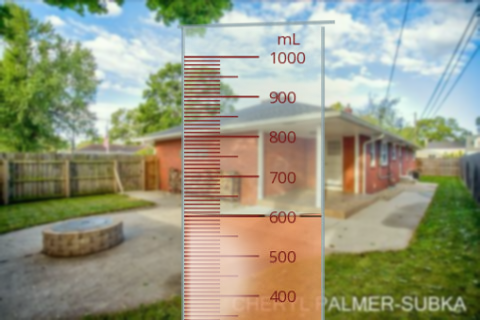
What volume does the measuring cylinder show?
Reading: 600 mL
